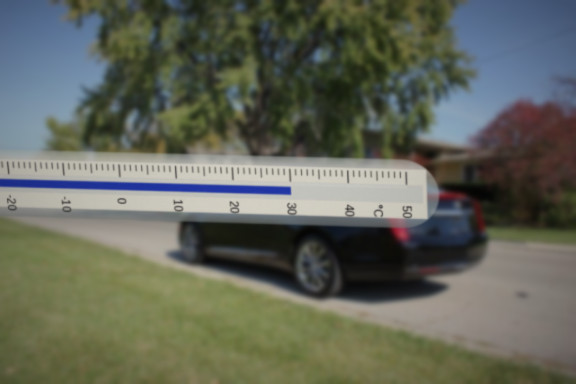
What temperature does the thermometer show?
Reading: 30 °C
